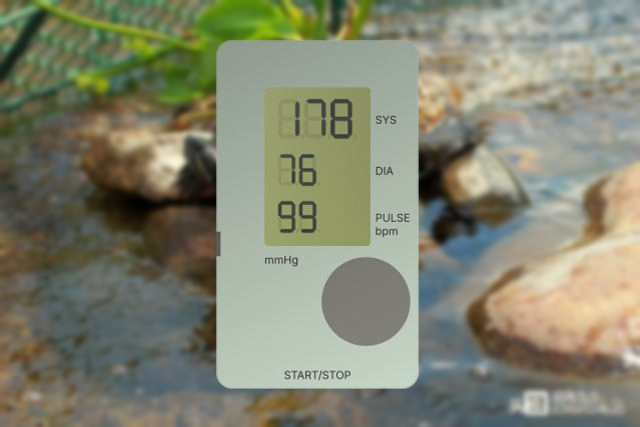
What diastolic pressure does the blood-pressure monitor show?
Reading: 76 mmHg
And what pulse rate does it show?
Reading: 99 bpm
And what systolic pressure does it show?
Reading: 178 mmHg
